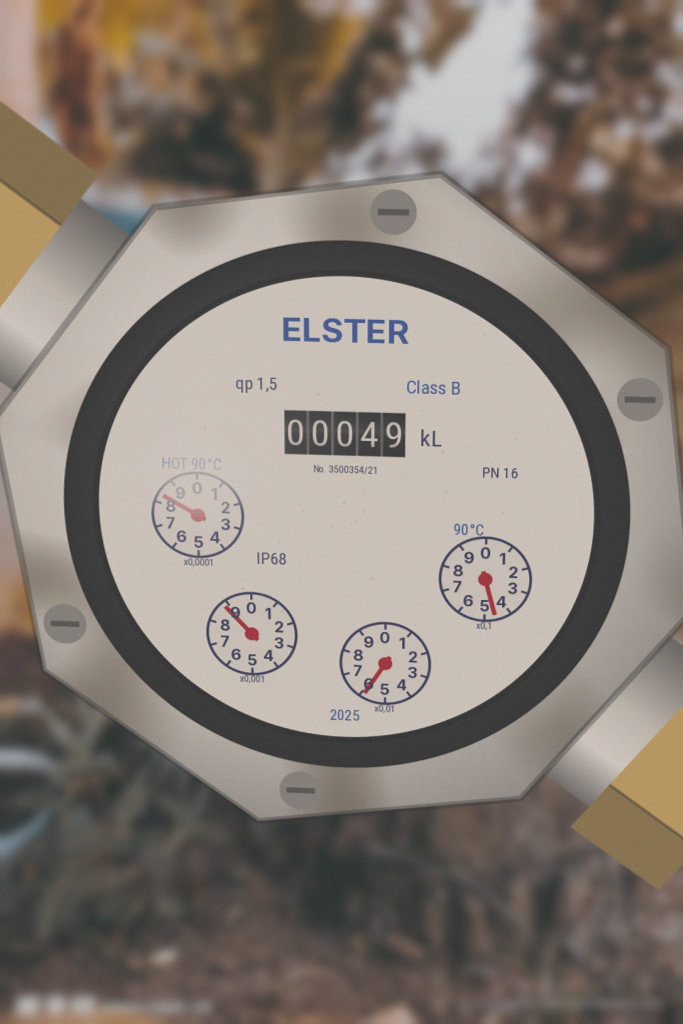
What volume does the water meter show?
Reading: 49.4588 kL
